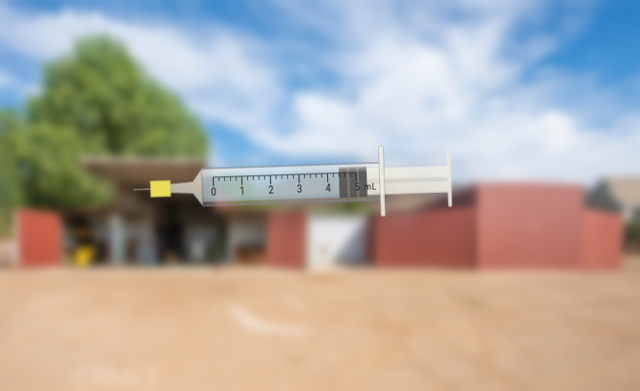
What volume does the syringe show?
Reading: 4.4 mL
